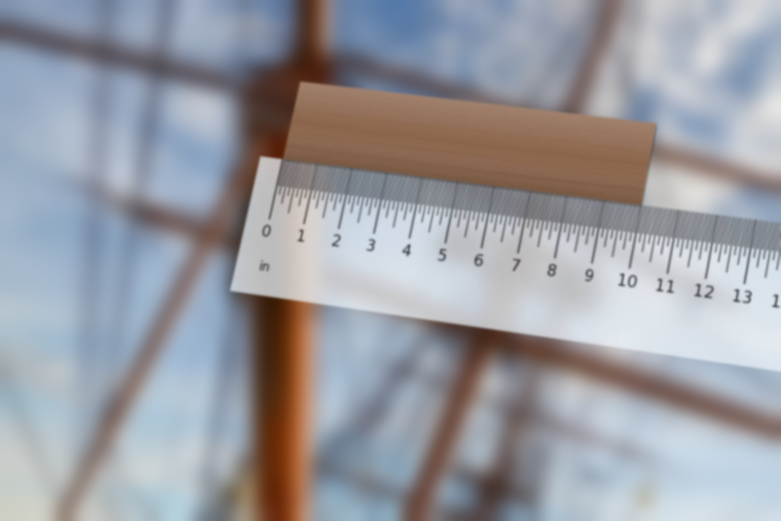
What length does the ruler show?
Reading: 10 in
